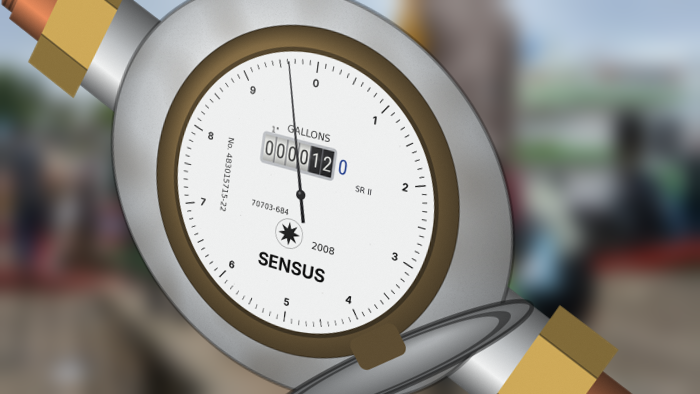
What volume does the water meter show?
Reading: 119.6 gal
